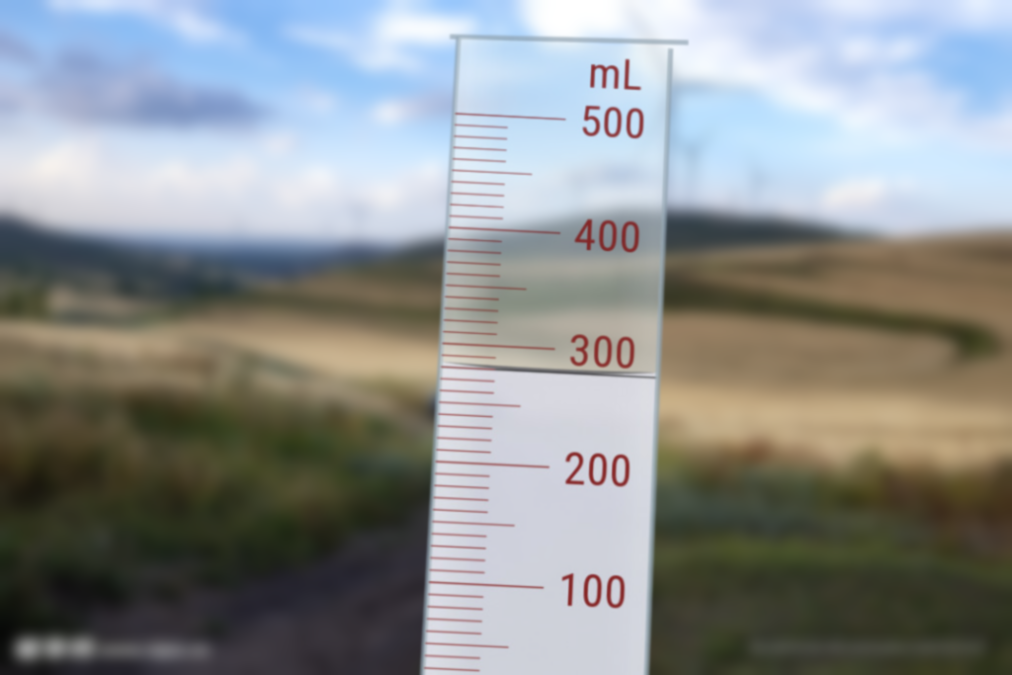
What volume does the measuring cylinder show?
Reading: 280 mL
